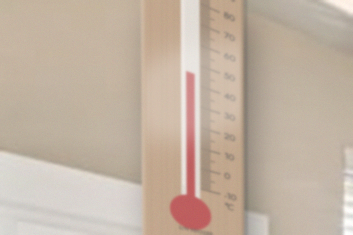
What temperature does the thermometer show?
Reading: 45 °C
